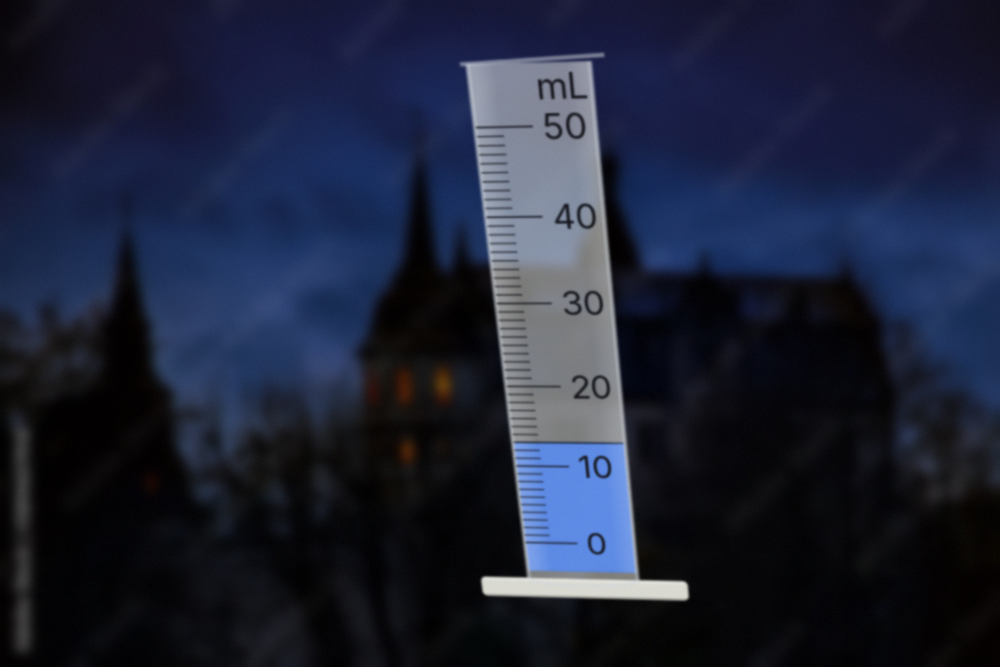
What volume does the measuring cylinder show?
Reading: 13 mL
